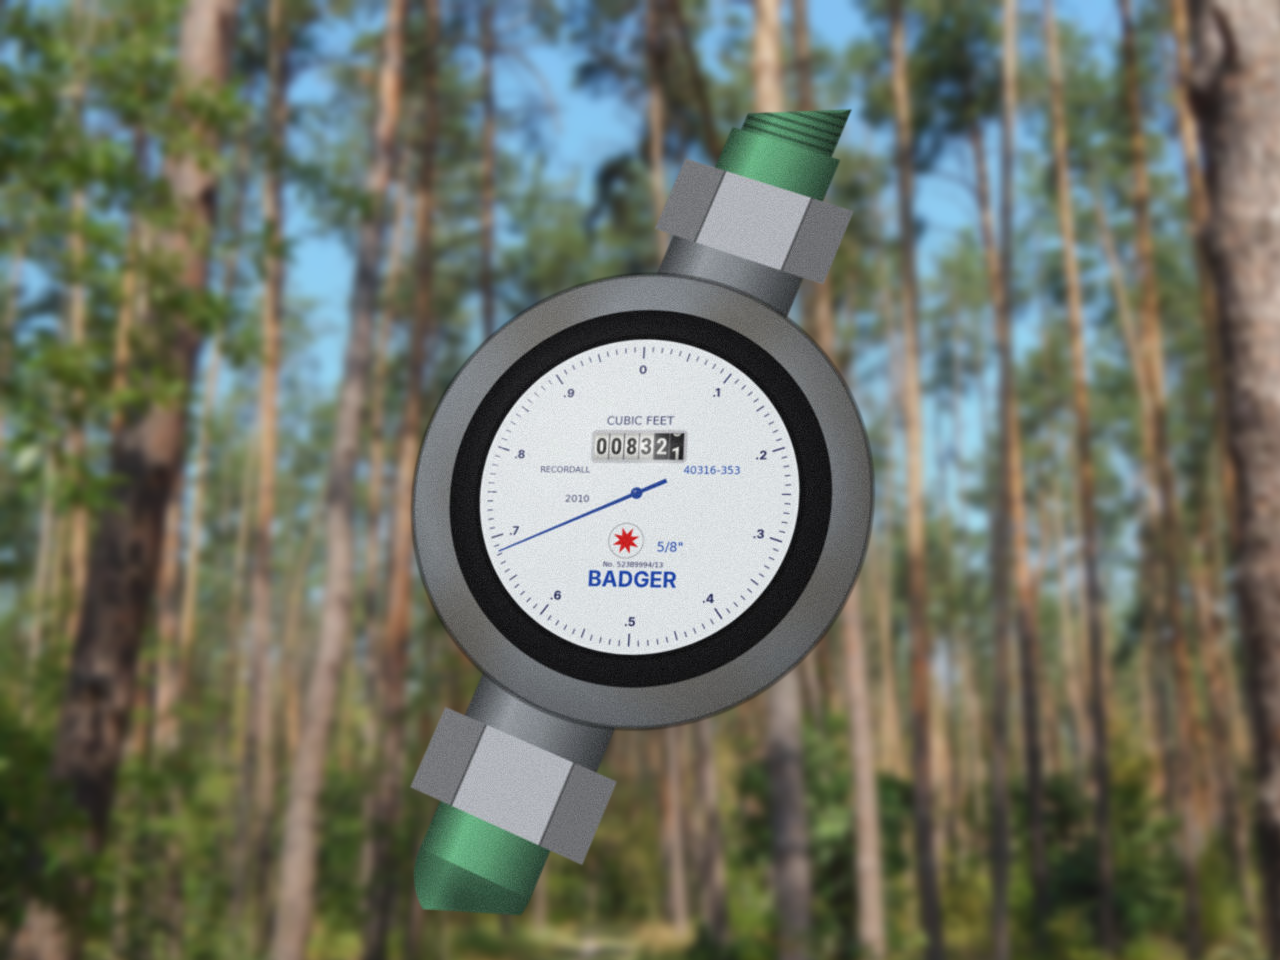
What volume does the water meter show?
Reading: 8320.68 ft³
